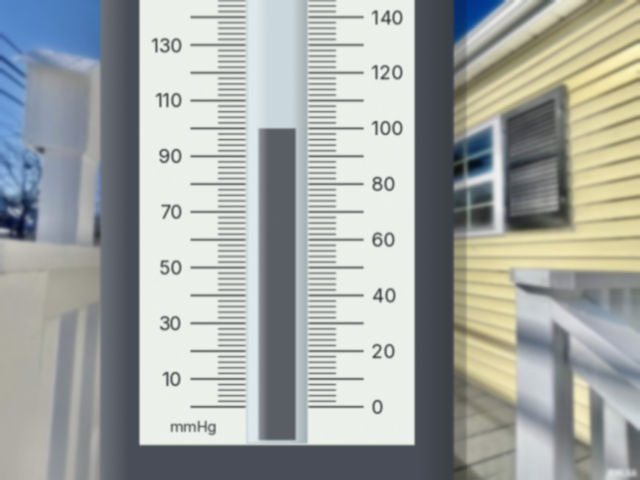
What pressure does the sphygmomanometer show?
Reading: 100 mmHg
